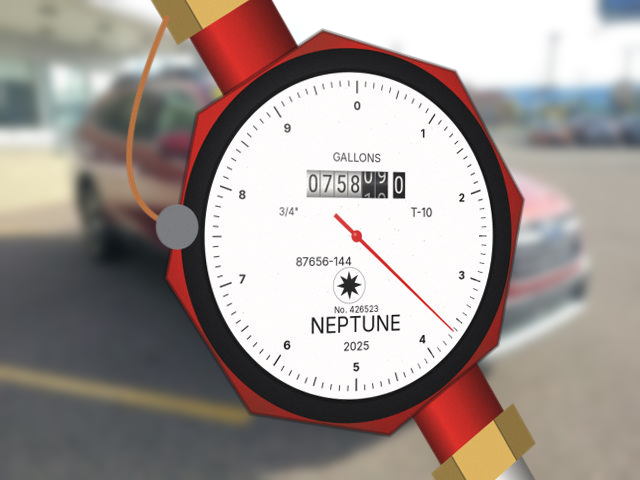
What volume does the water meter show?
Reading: 758093.6 gal
